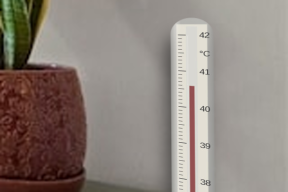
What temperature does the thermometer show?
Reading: 40.6 °C
